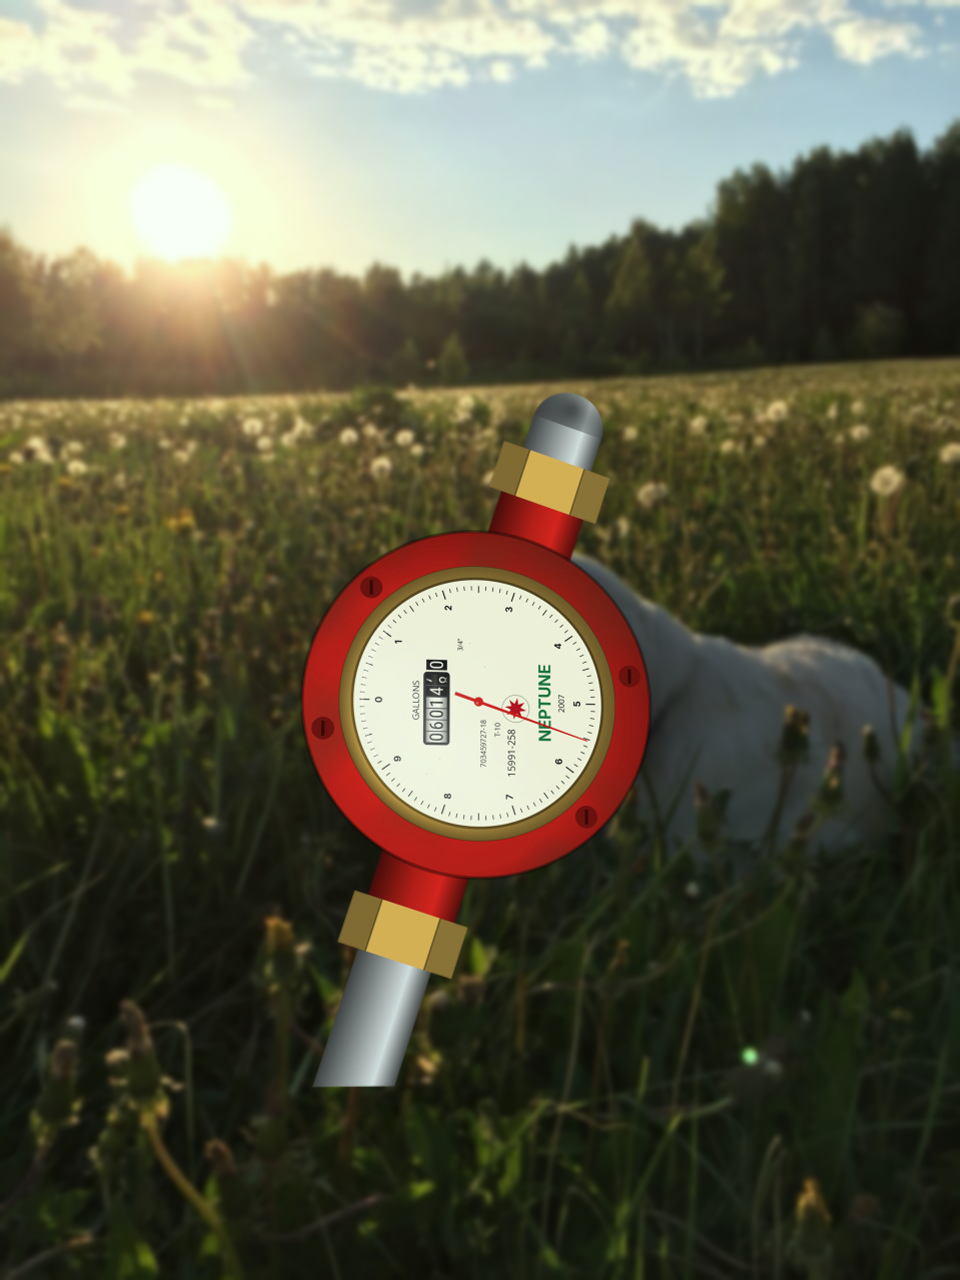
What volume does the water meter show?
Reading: 601475.5 gal
